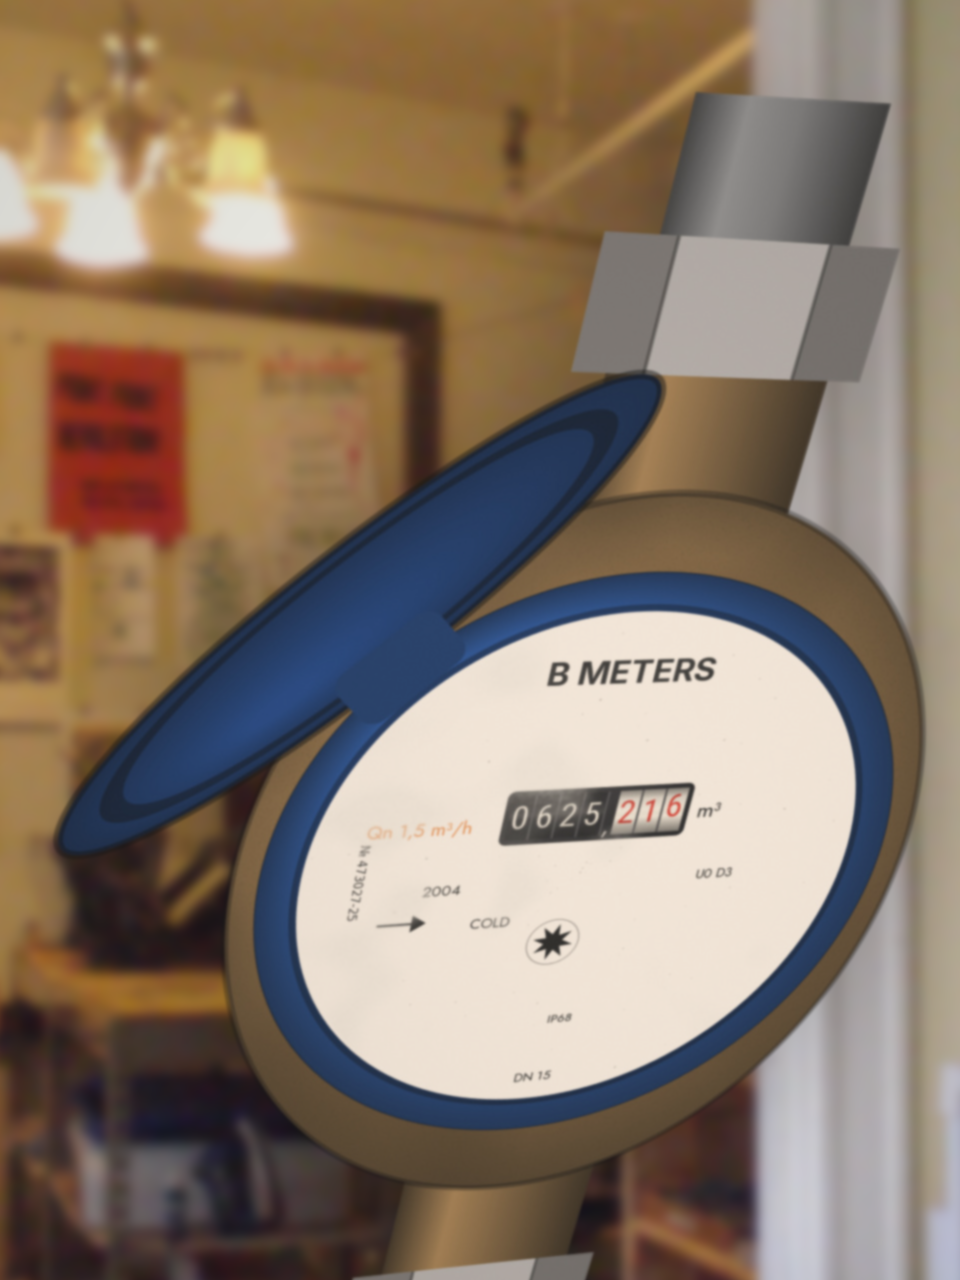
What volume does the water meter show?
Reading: 625.216 m³
